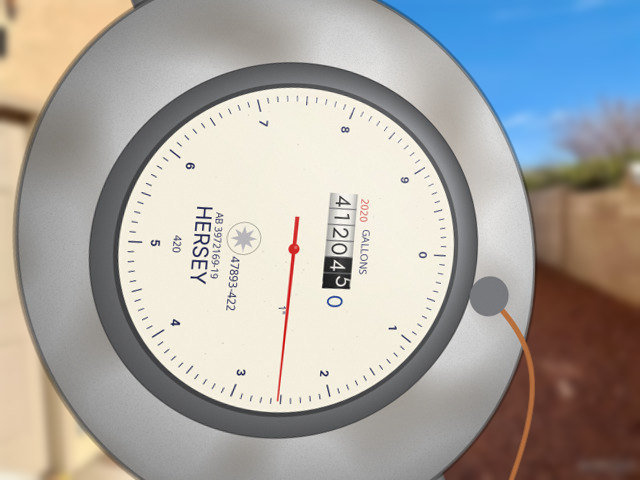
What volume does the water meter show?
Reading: 4120452.5 gal
